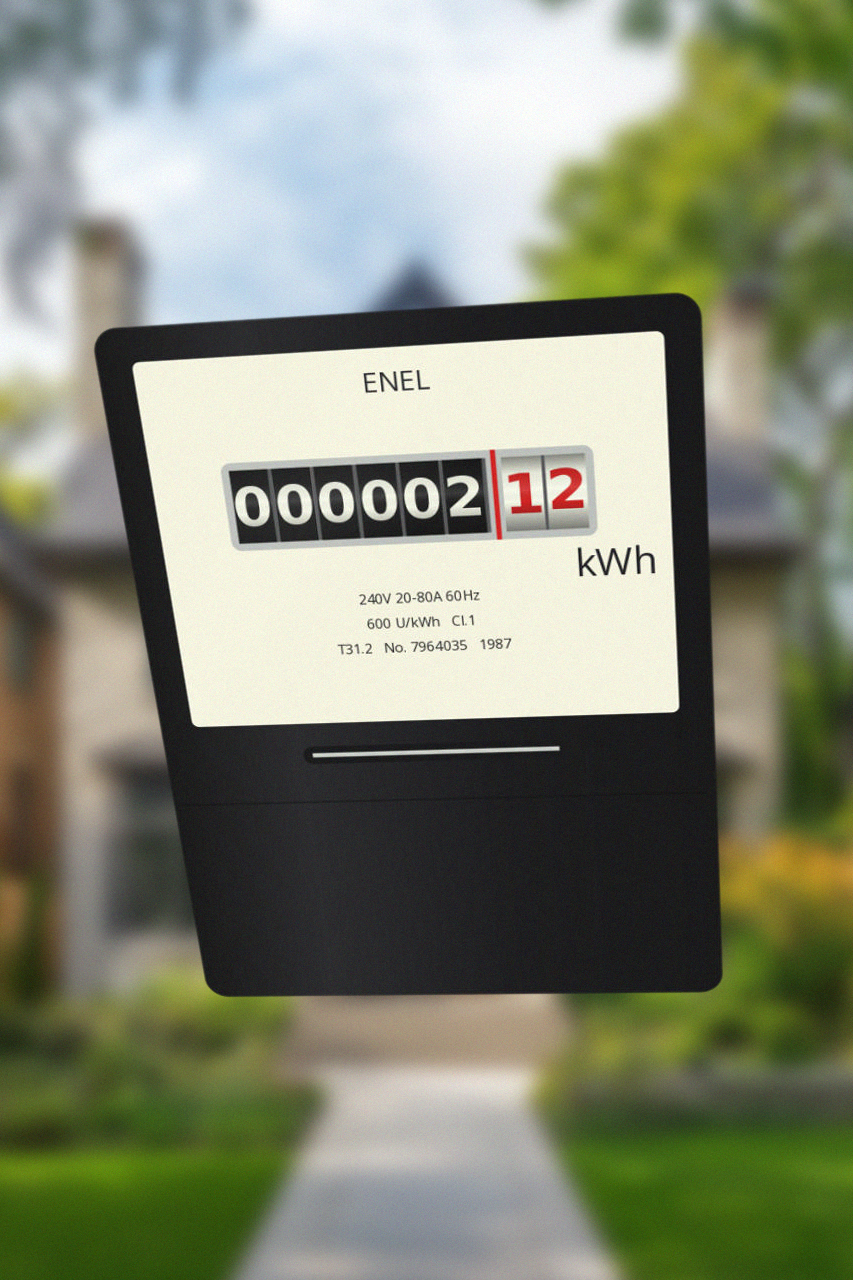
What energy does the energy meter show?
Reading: 2.12 kWh
